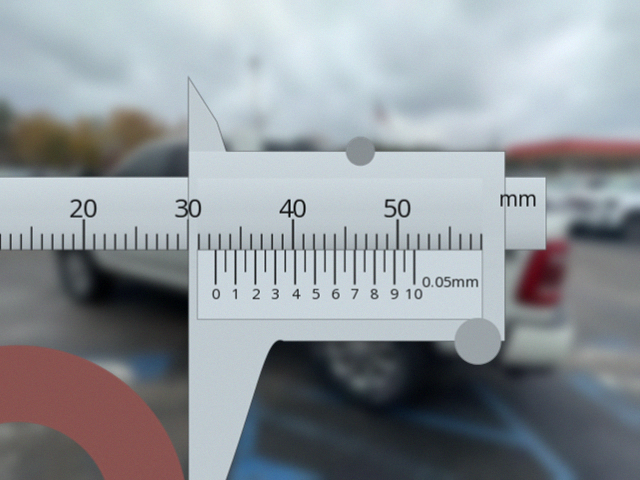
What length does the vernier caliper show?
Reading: 32.6 mm
